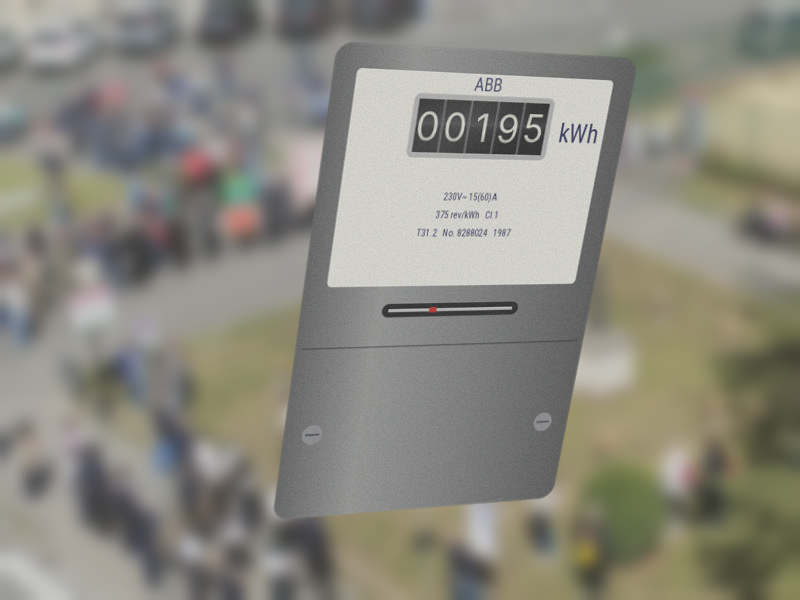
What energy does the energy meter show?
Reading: 195 kWh
